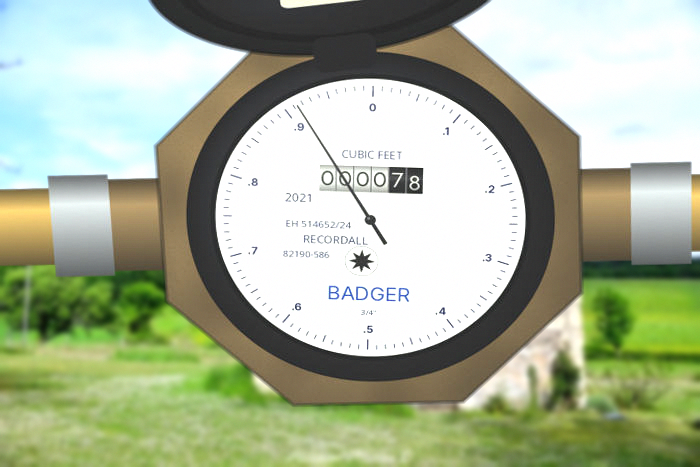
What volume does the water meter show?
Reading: 77.91 ft³
